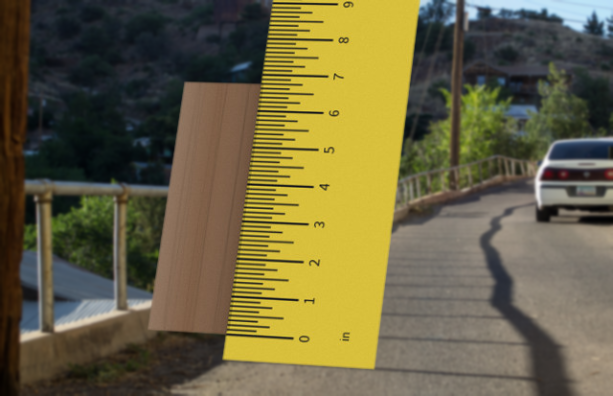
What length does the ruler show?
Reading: 6.75 in
